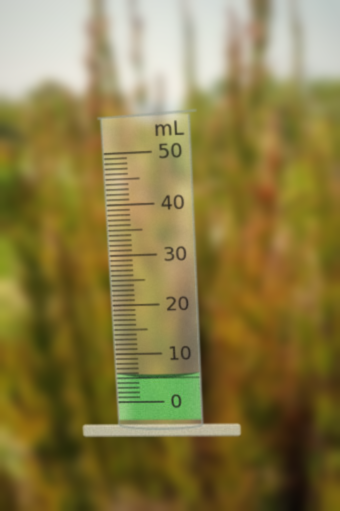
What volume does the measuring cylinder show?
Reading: 5 mL
